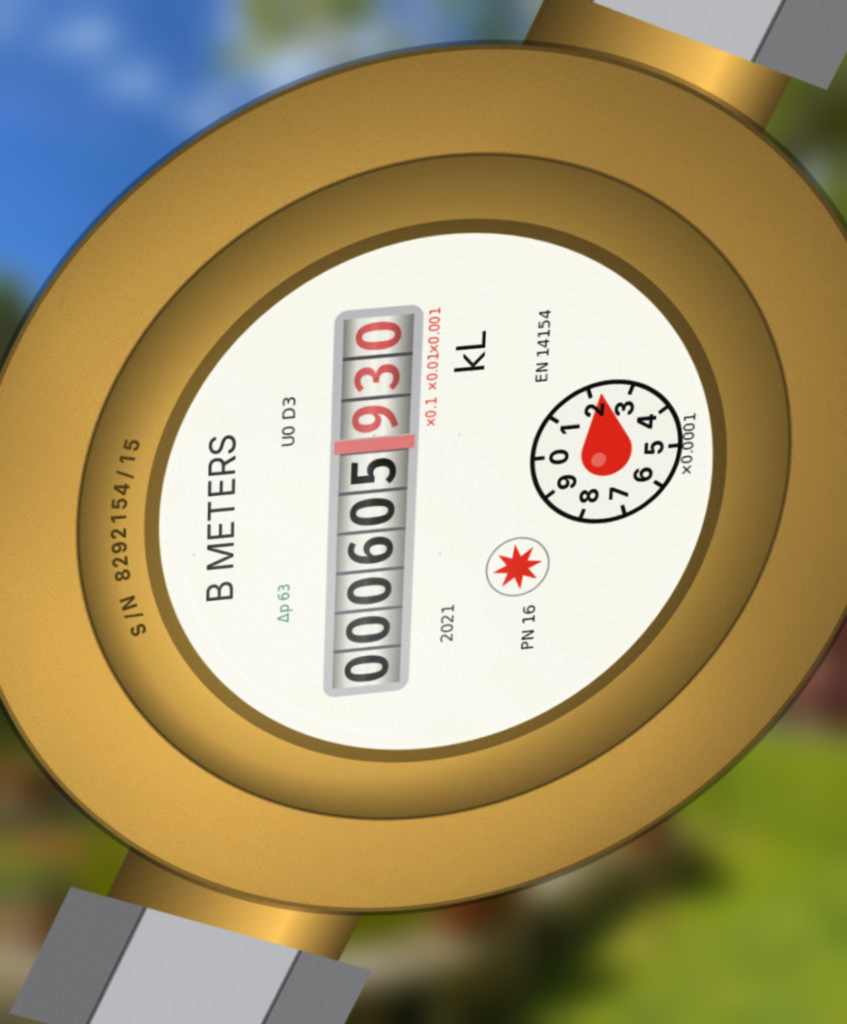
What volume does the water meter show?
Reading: 605.9302 kL
